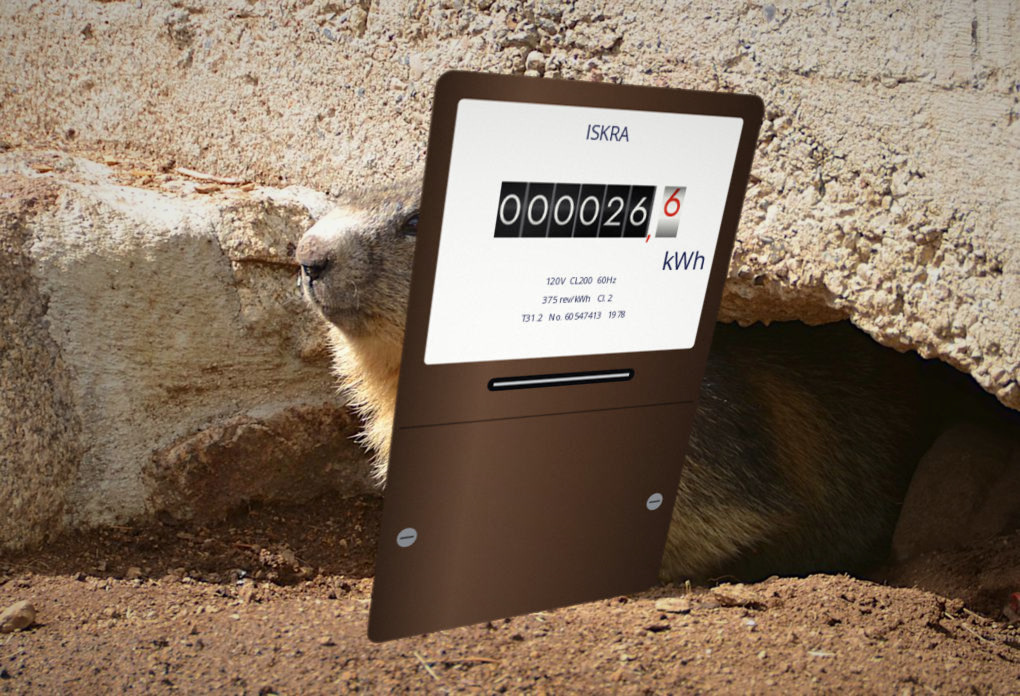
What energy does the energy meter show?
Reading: 26.6 kWh
